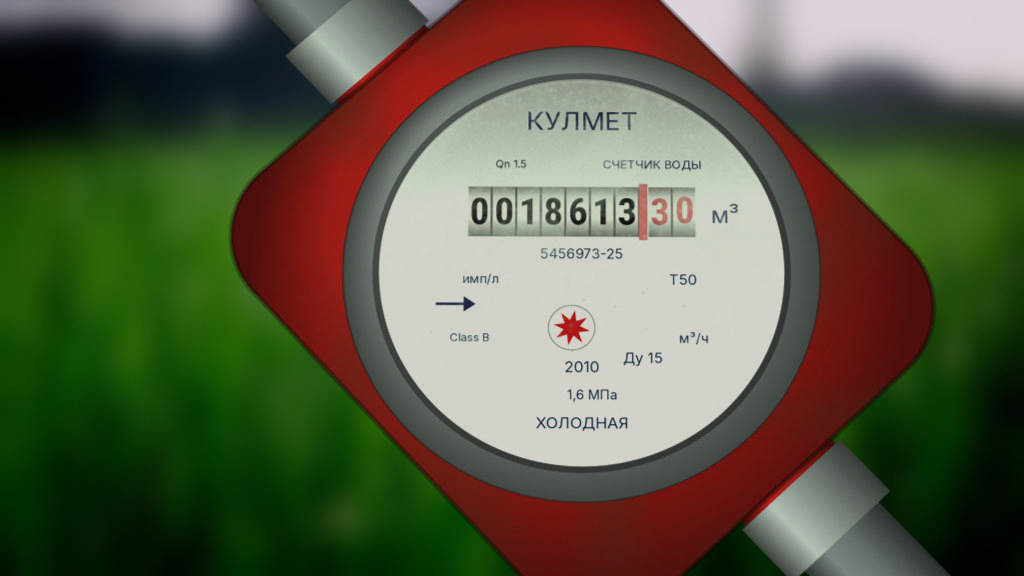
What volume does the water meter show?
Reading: 18613.30 m³
